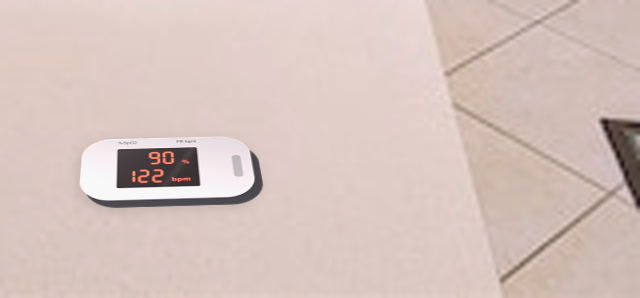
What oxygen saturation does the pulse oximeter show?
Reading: 90 %
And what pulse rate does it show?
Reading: 122 bpm
